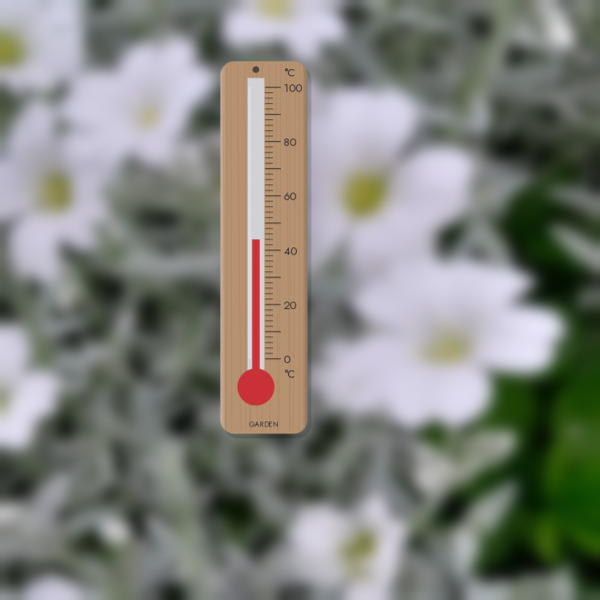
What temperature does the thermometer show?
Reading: 44 °C
